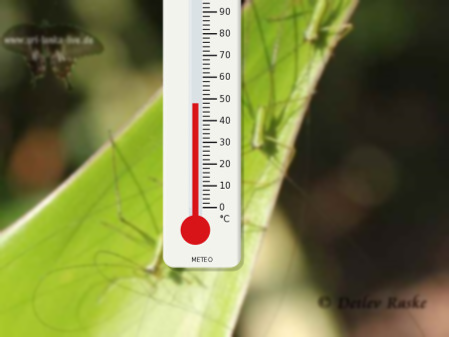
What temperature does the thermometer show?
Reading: 48 °C
